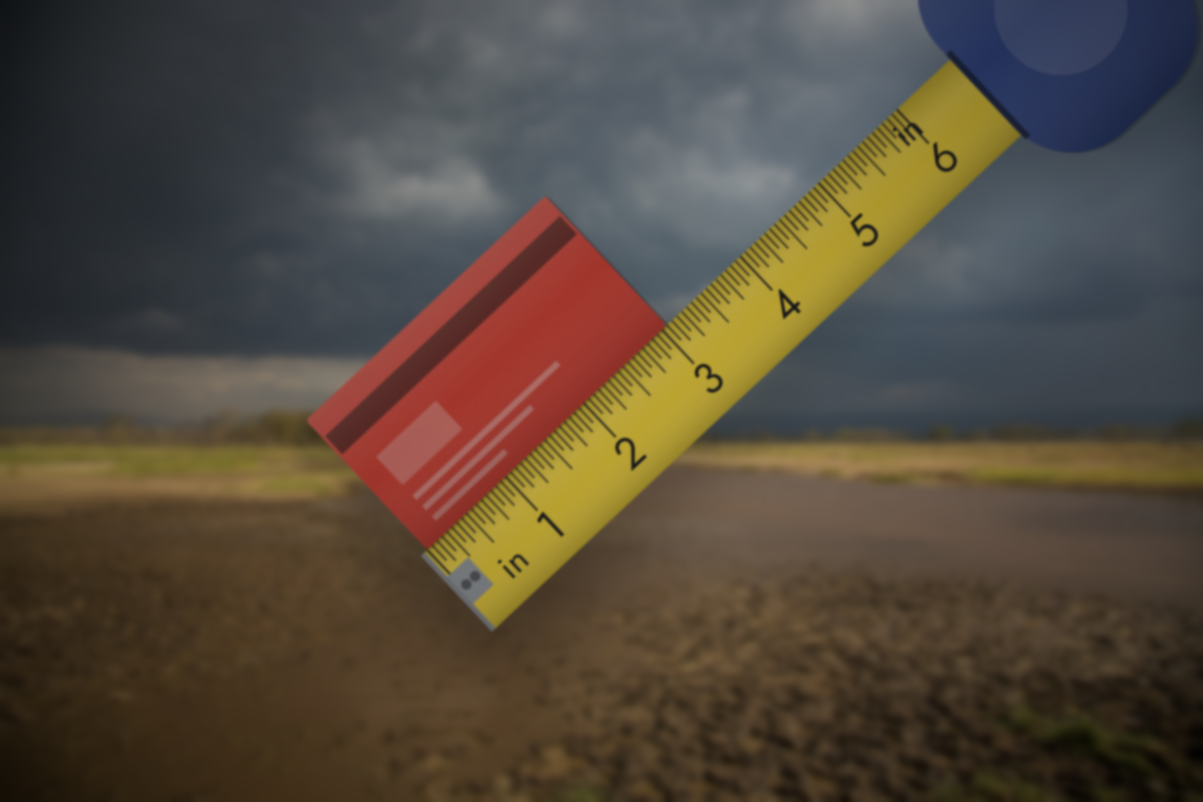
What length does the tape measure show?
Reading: 3.0625 in
